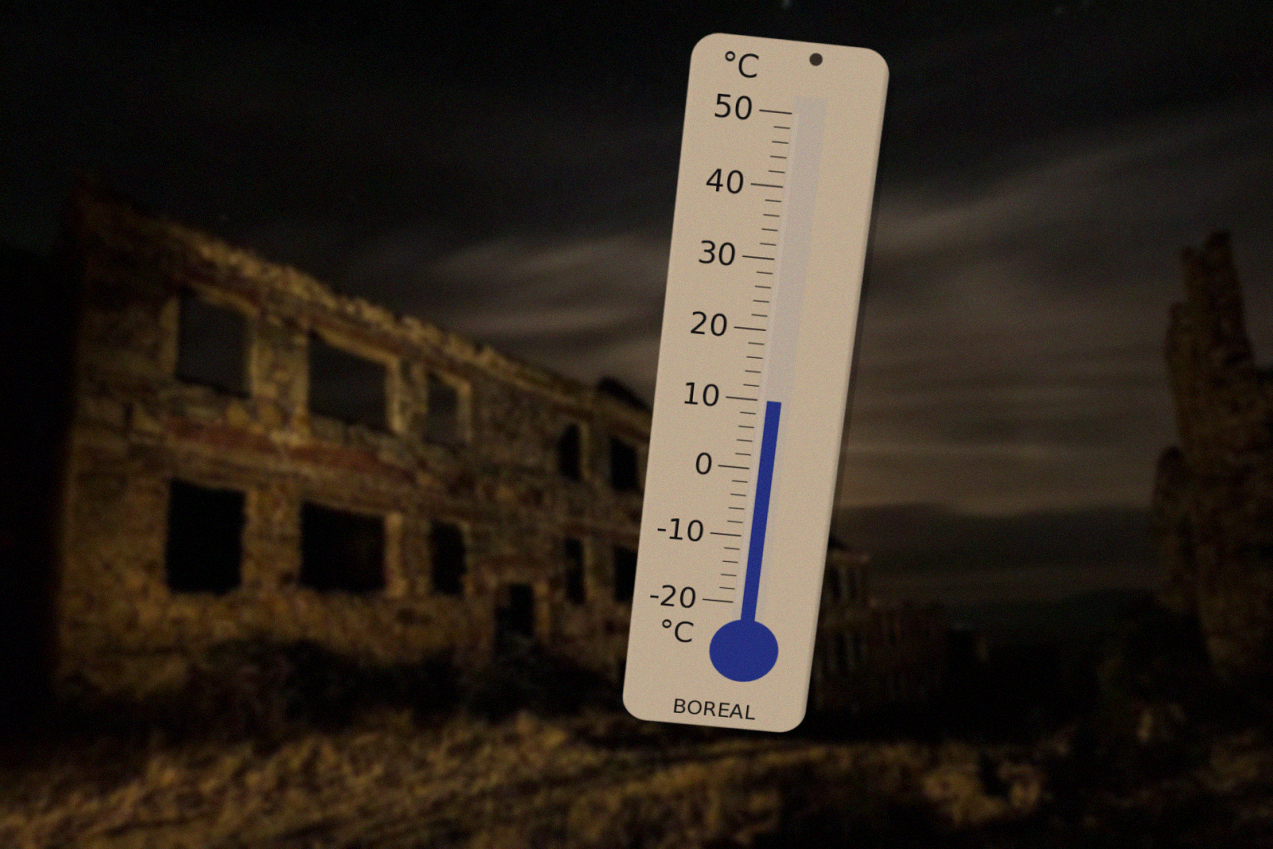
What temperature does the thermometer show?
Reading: 10 °C
